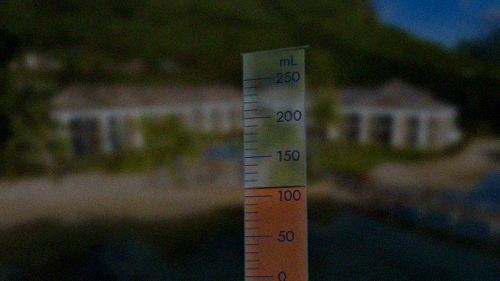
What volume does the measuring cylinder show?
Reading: 110 mL
